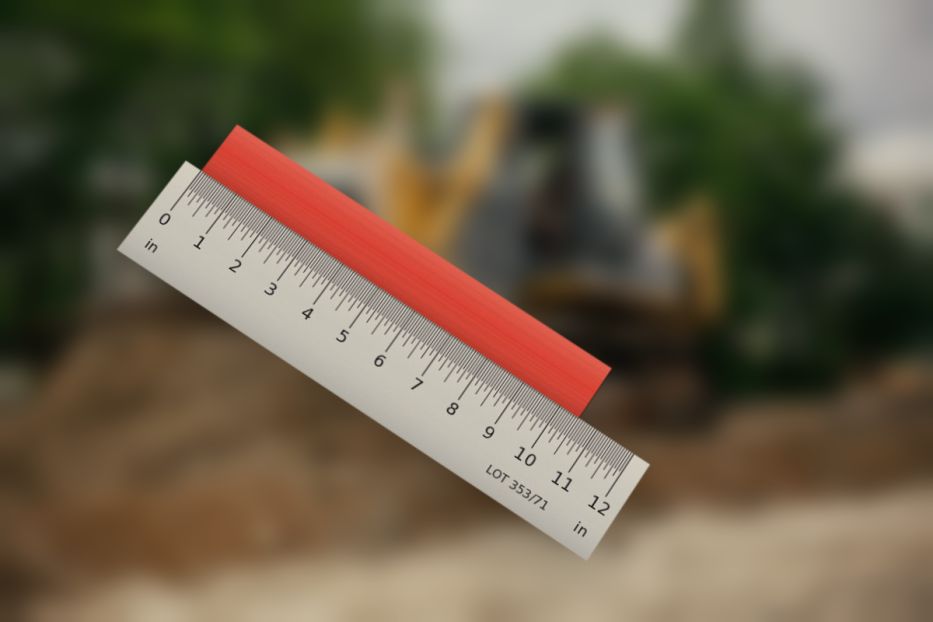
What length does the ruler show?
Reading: 10.5 in
